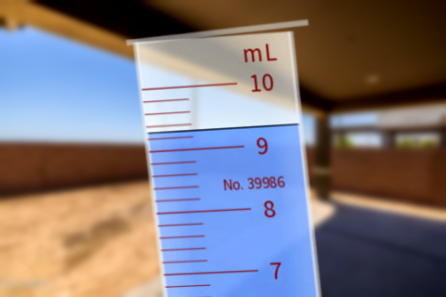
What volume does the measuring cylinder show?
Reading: 9.3 mL
